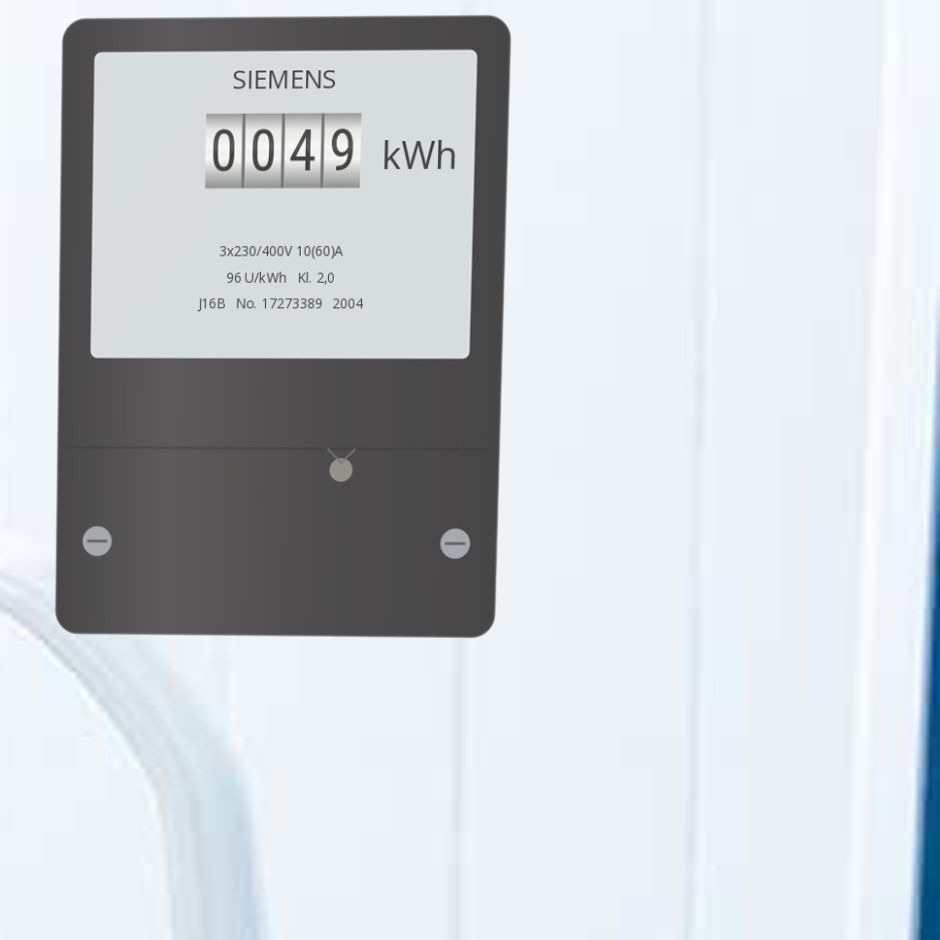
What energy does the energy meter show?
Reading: 49 kWh
